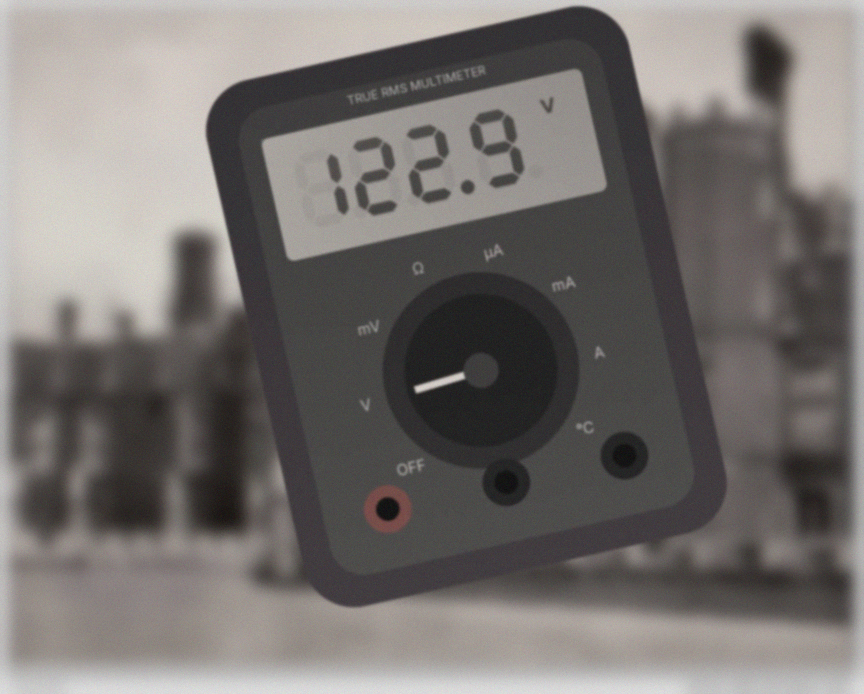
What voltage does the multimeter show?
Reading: 122.9 V
